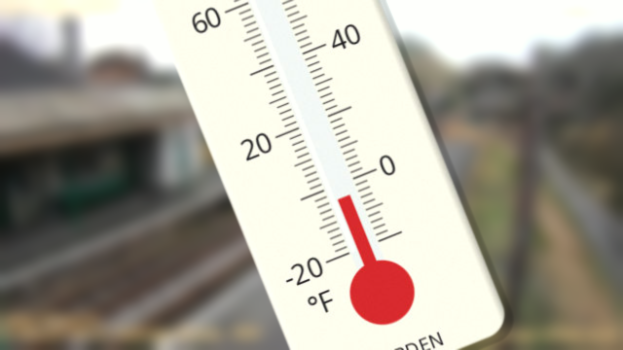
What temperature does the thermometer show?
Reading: -4 °F
